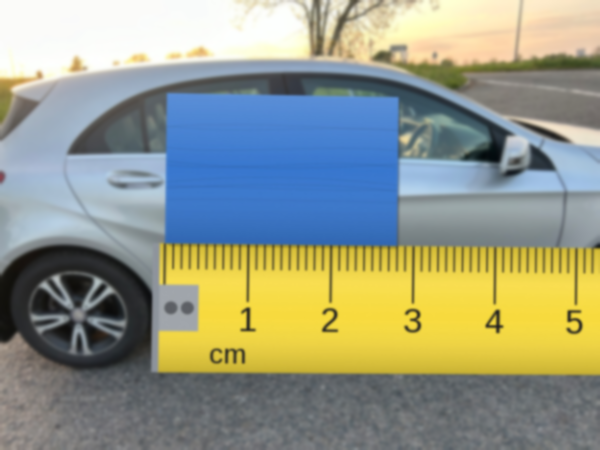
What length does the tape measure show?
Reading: 2.8 cm
